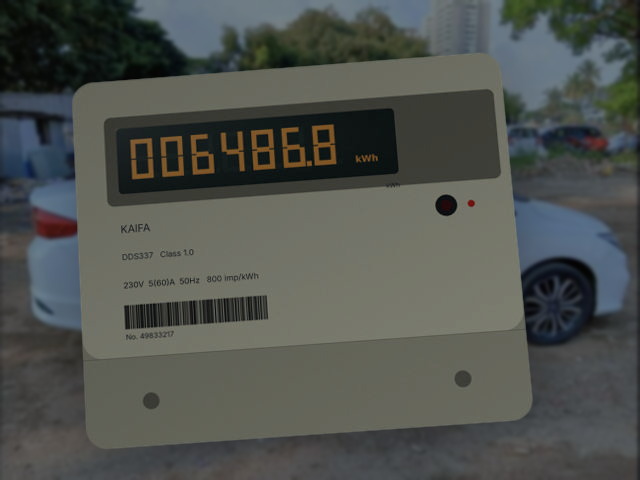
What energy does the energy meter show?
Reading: 6486.8 kWh
